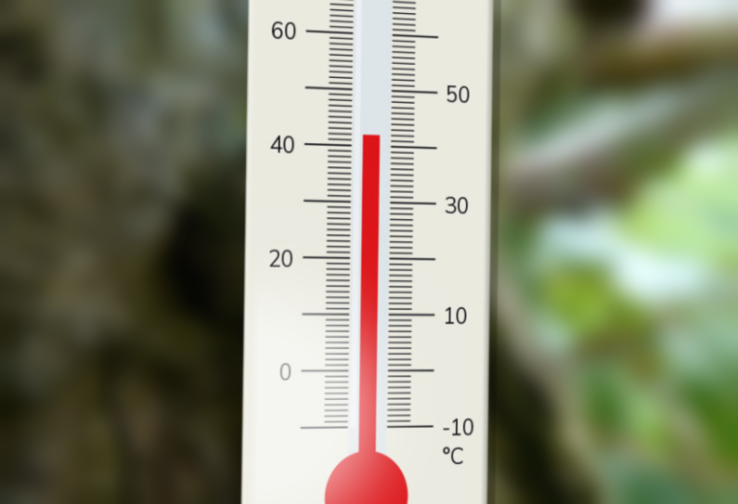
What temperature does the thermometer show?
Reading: 42 °C
